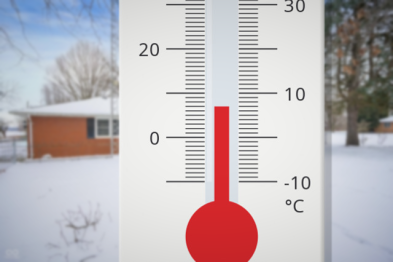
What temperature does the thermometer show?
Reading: 7 °C
